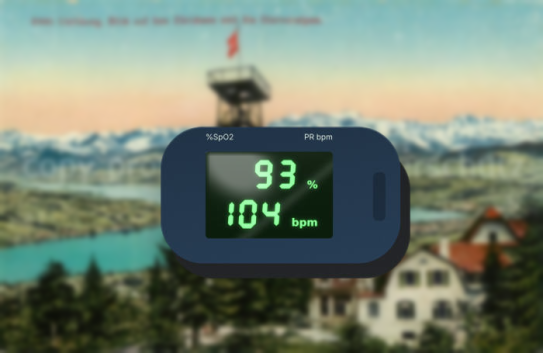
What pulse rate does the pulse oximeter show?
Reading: 104 bpm
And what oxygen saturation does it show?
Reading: 93 %
